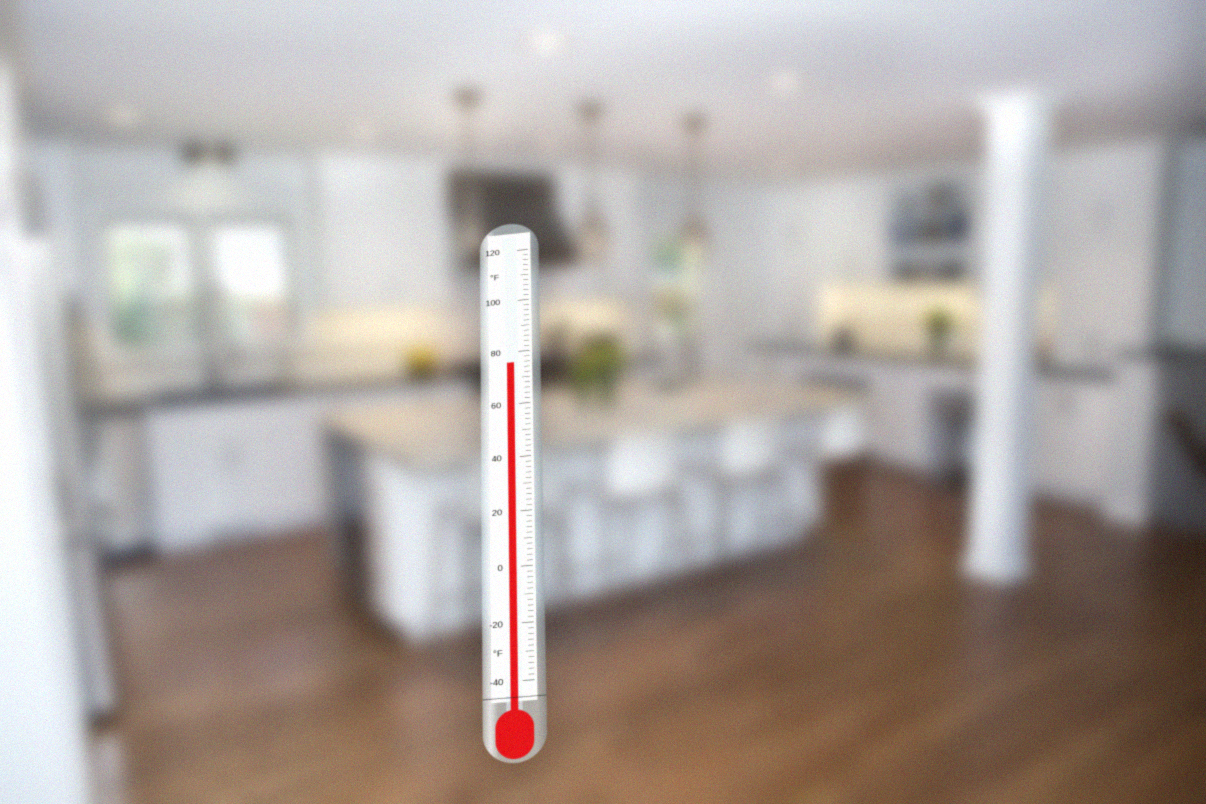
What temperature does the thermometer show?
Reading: 76 °F
